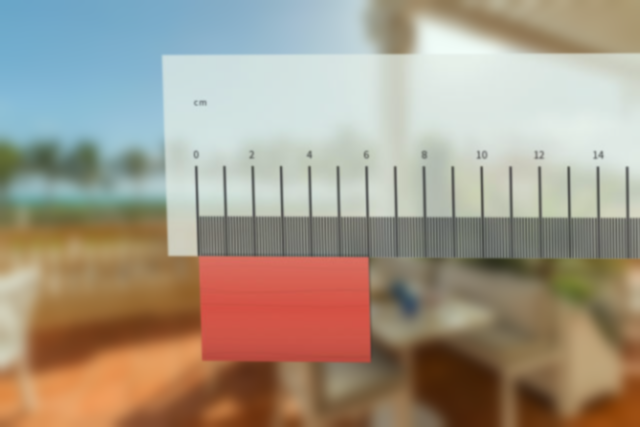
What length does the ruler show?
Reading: 6 cm
